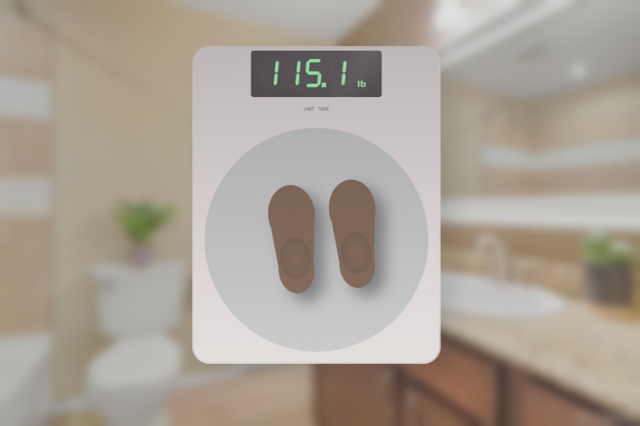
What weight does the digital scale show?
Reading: 115.1 lb
